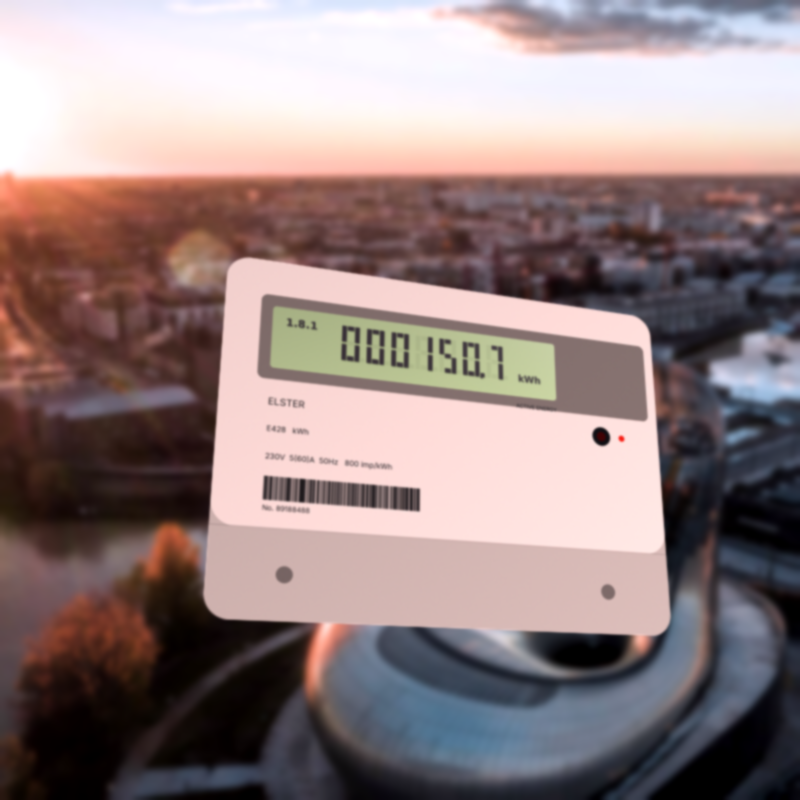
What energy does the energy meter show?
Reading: 150.7 kWh
